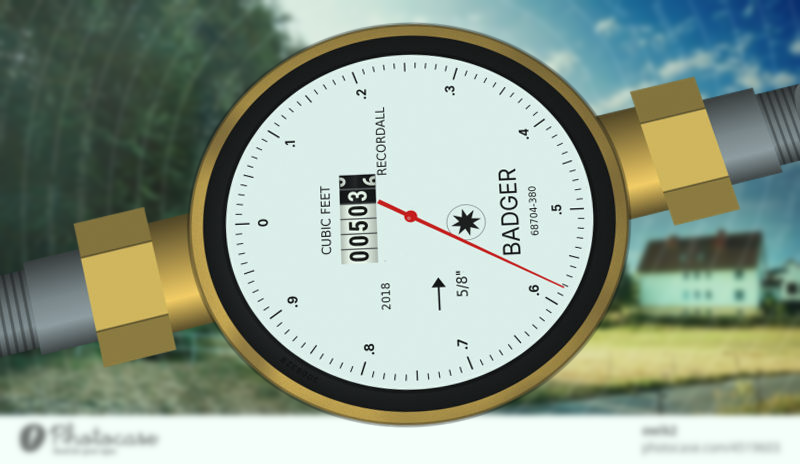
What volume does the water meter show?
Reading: 5035.58 ft³
